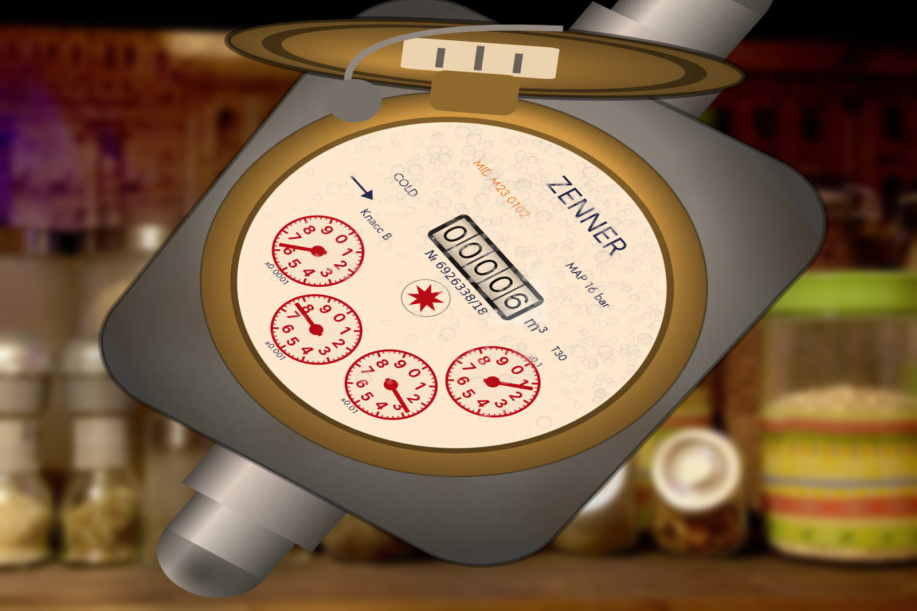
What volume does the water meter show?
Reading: 6.1276 m³
